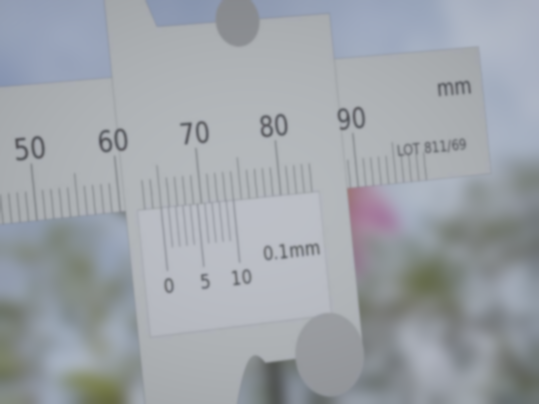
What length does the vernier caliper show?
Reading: 65.0 mm
